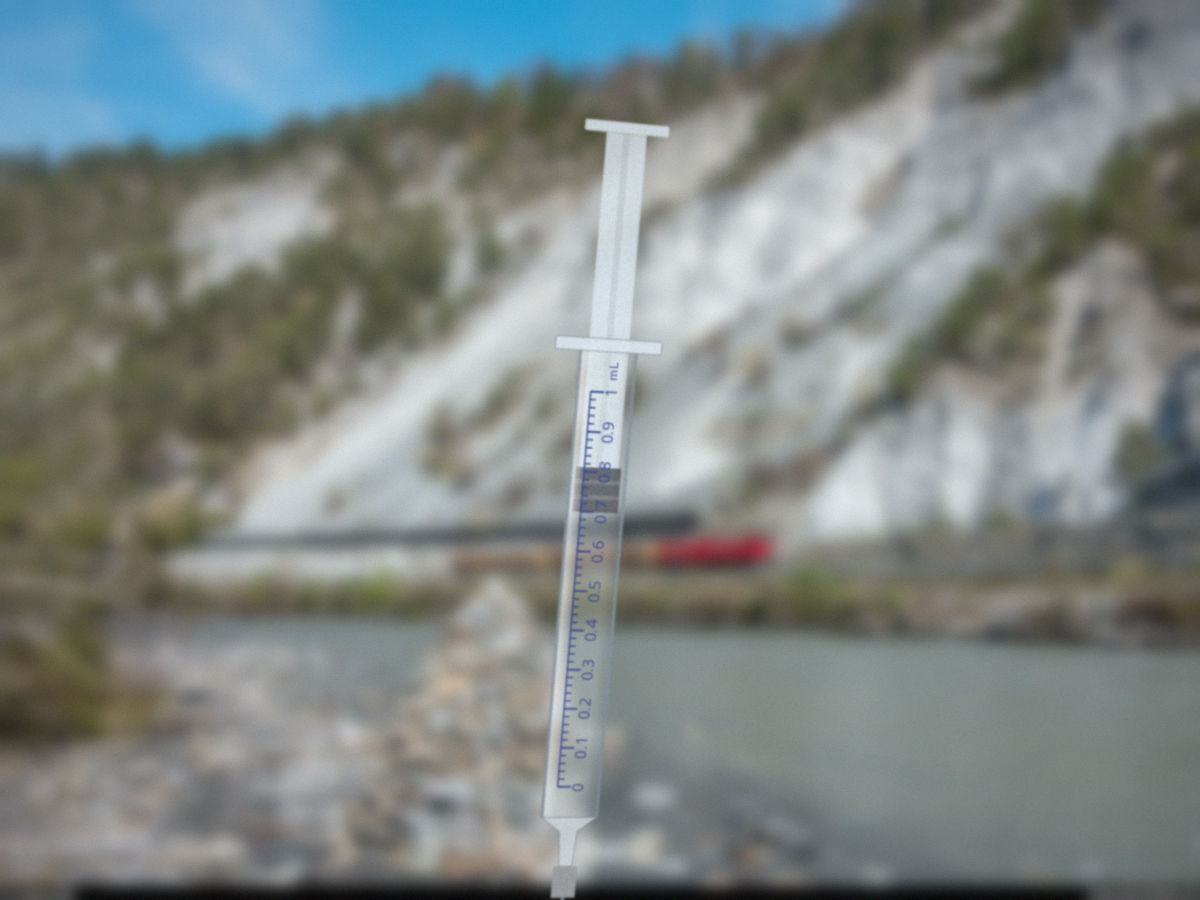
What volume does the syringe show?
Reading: 0.7 mL
